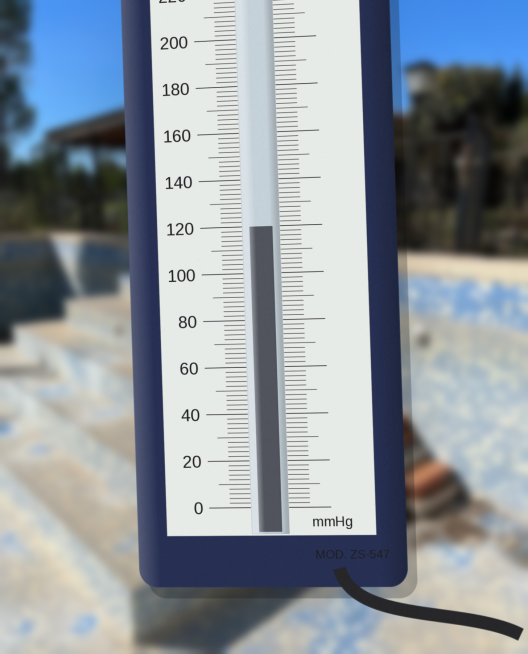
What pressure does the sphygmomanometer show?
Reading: 120 mmHg
